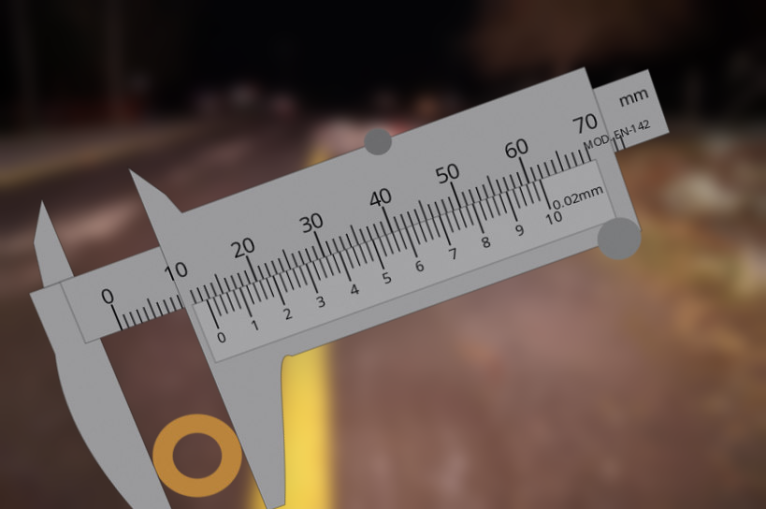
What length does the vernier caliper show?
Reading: 12.6 mm
